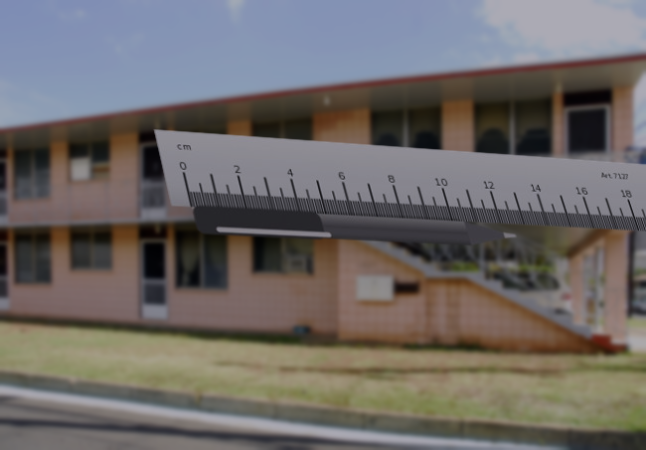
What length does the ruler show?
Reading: 12.5 cm
